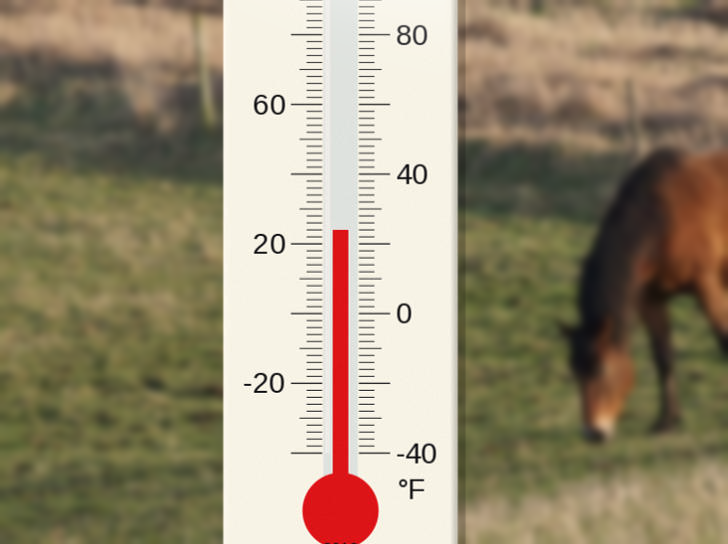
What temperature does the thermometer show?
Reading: 24 °F
